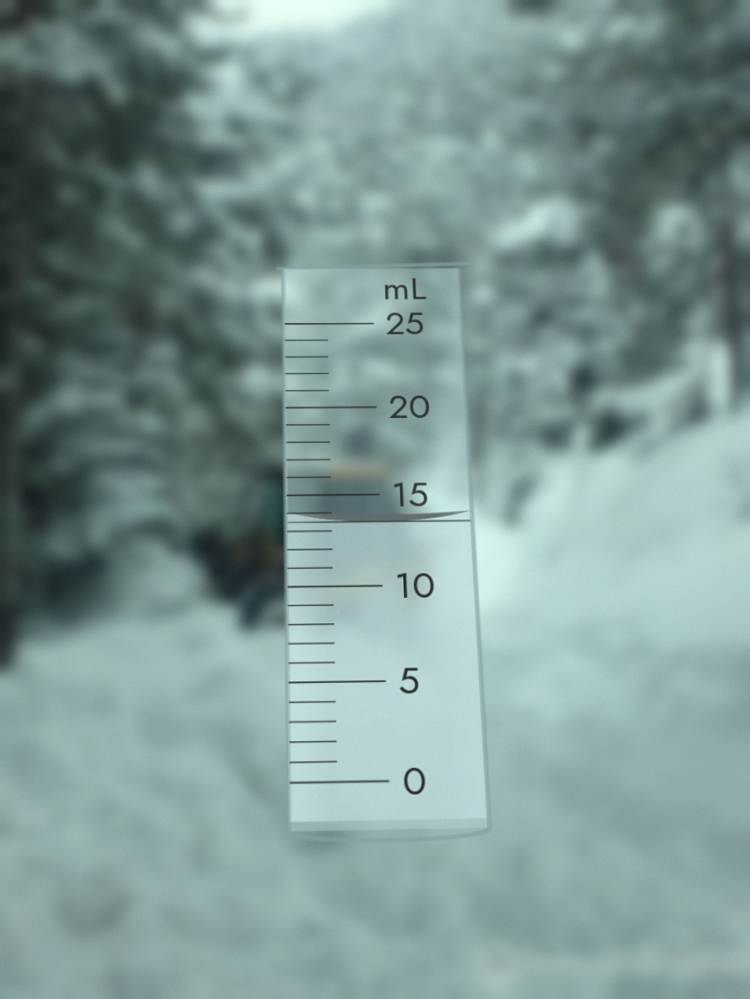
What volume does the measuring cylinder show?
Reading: 13.5 mL
